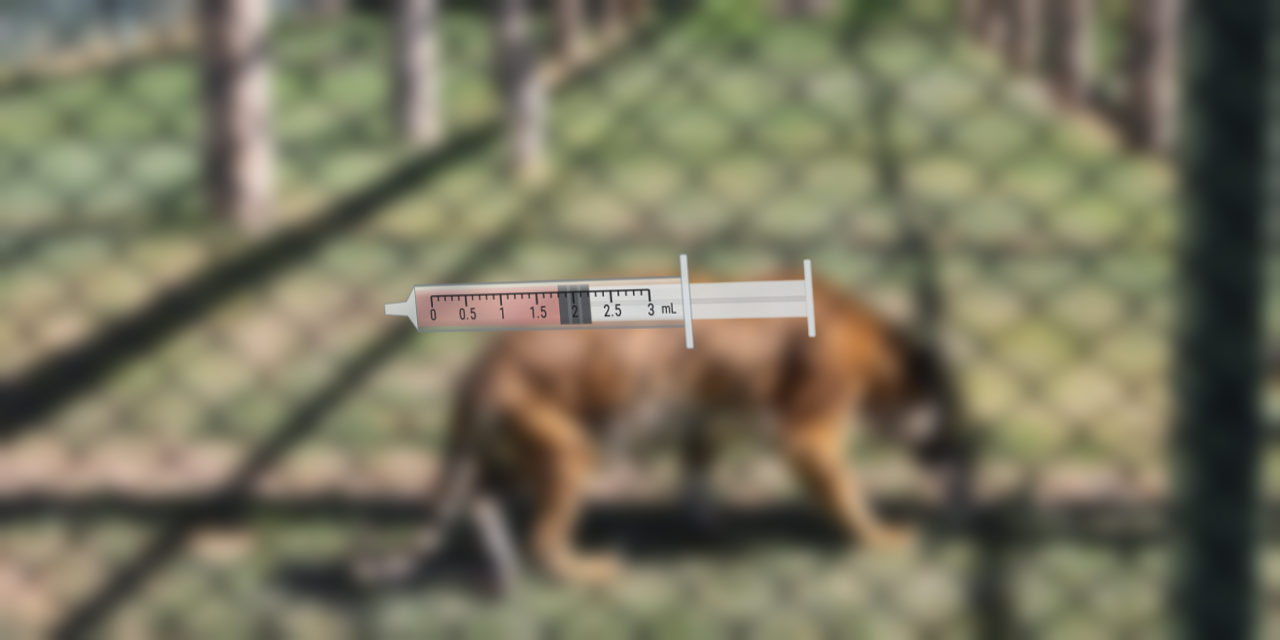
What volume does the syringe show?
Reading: 1.8 mL
